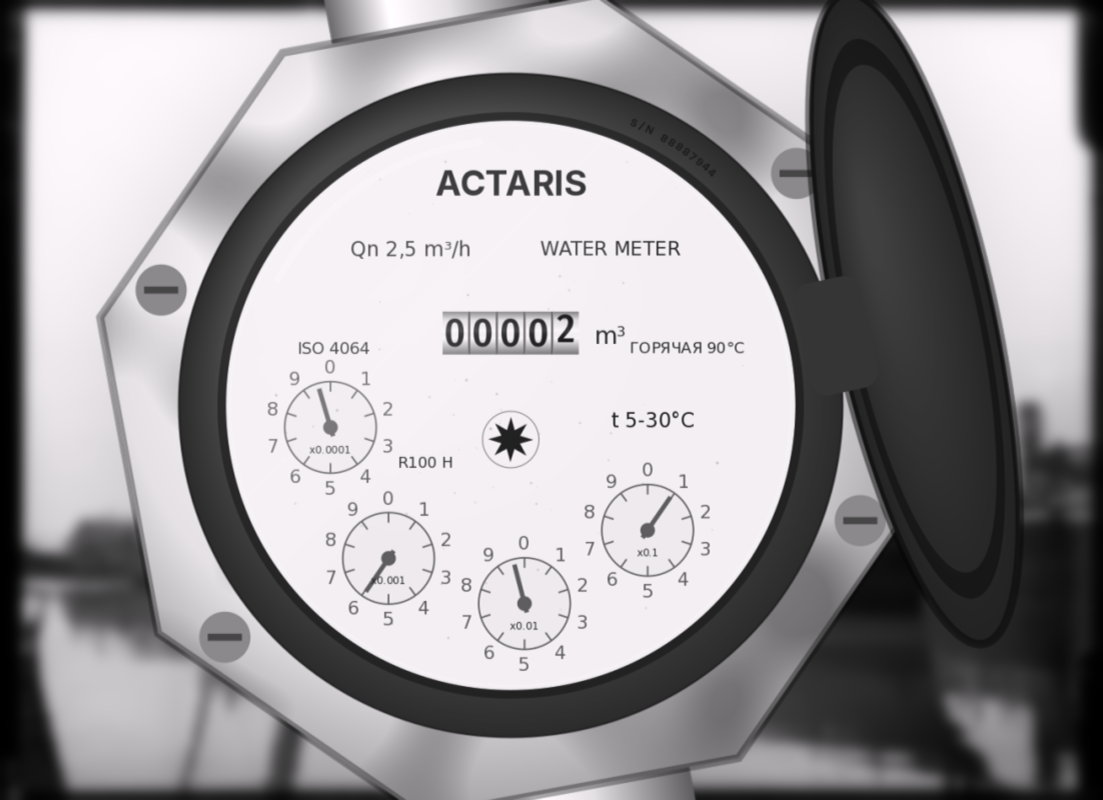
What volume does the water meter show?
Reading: 2.0959 m³
